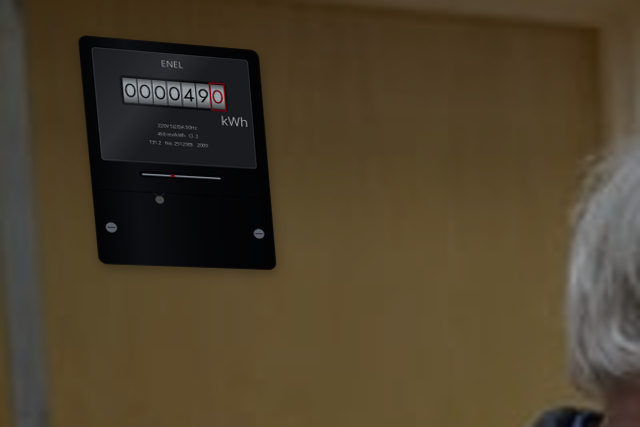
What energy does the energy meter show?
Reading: 49.0 kWh
